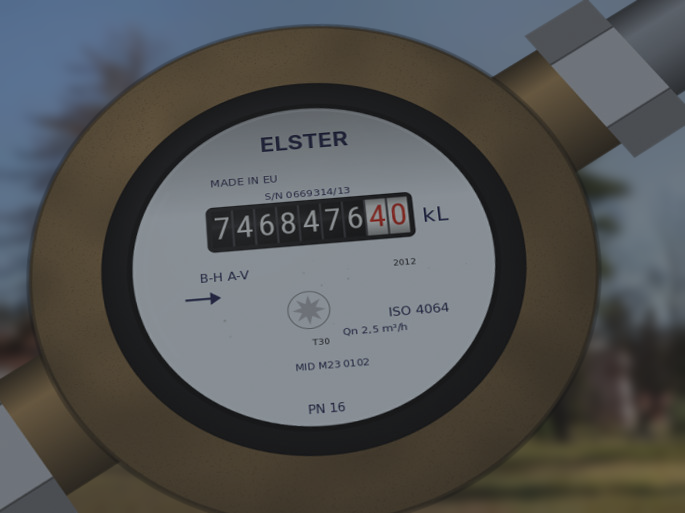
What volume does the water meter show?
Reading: 7468476.40 kL
